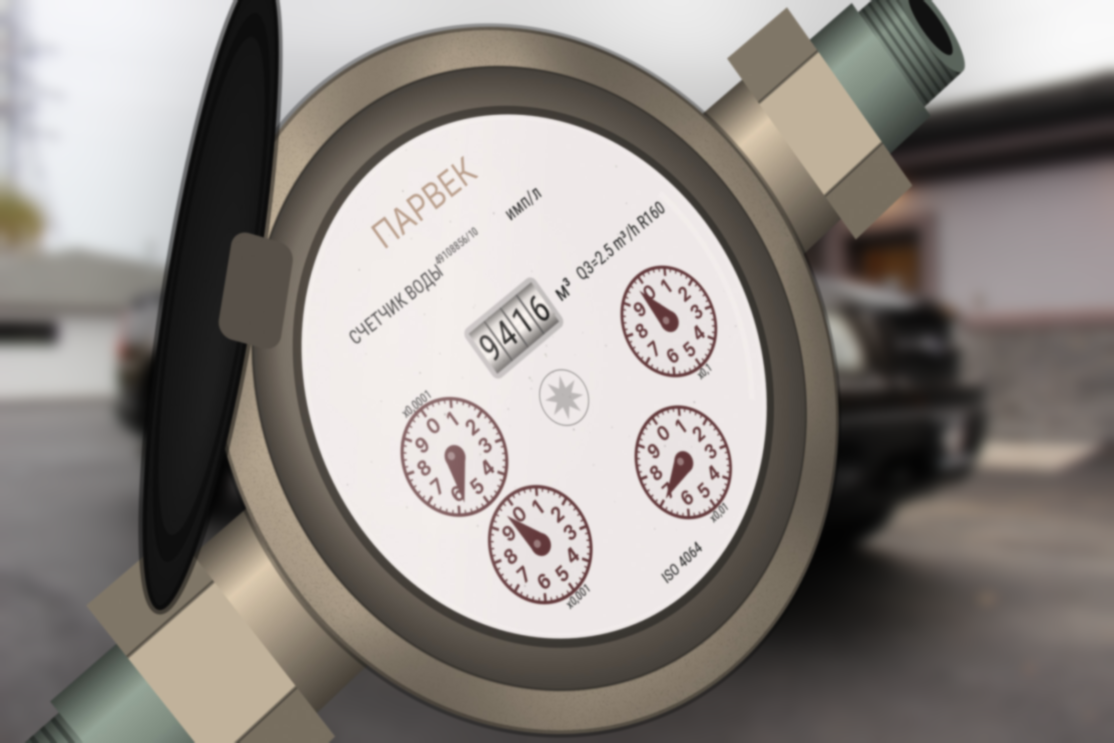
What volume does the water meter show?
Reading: 9415.9695 m³
